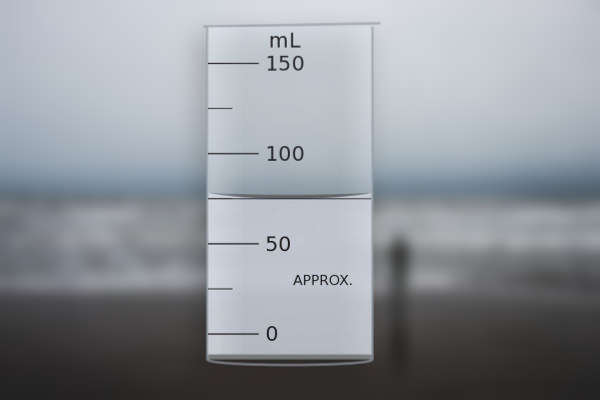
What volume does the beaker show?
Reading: 75 mL
